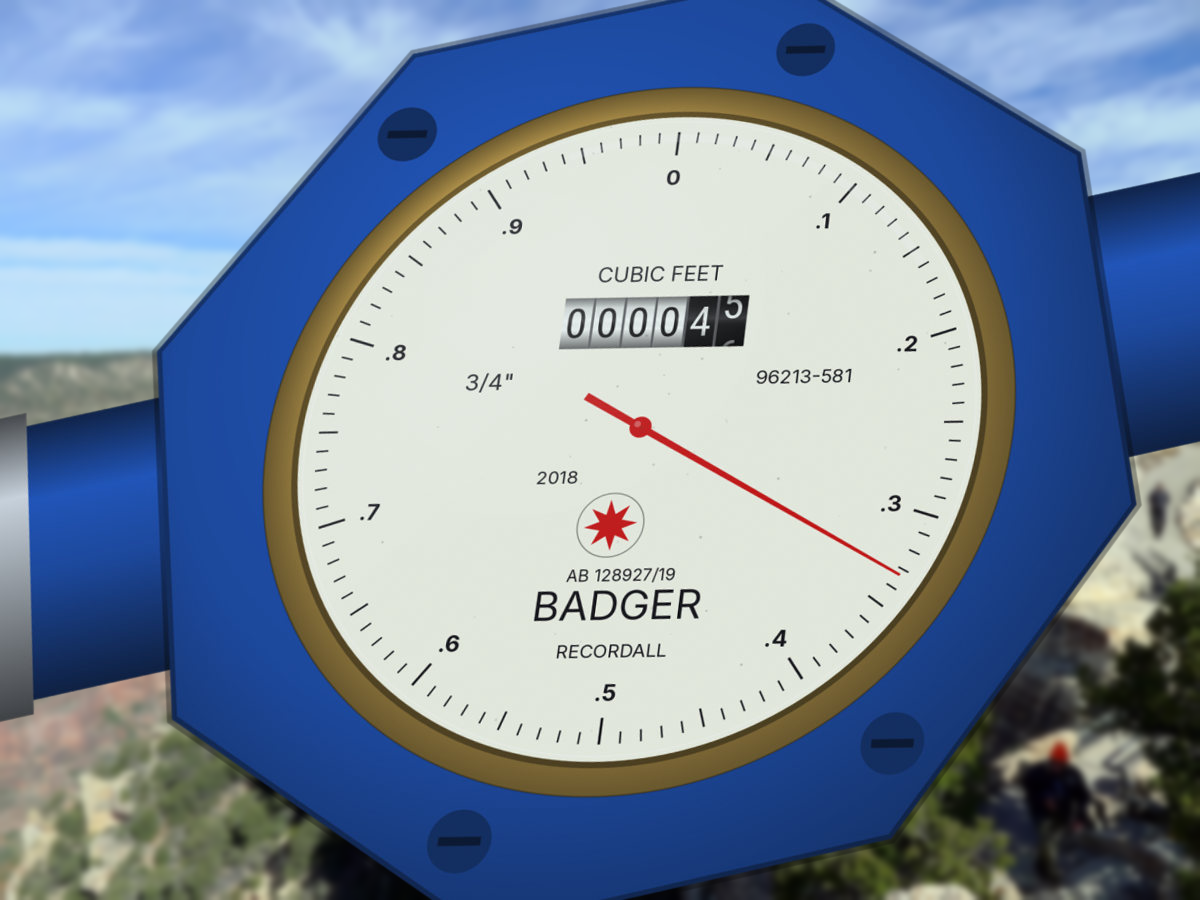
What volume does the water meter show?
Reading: 45.33 ft³
